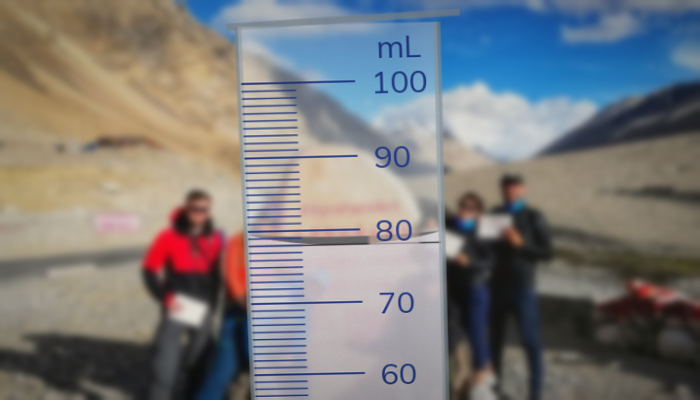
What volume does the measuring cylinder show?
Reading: 78 mL
